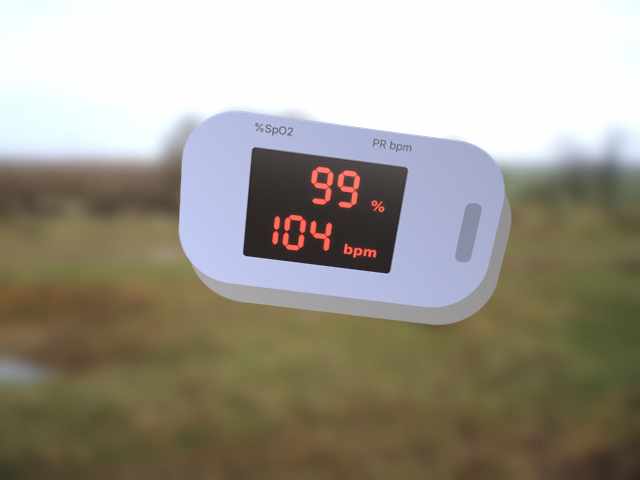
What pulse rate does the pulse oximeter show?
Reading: 104 bpm
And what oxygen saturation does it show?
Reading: 99 %
